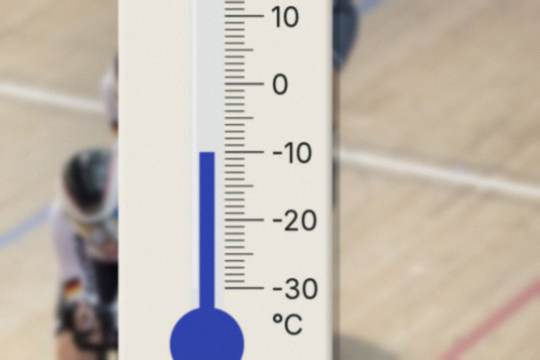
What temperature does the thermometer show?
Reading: -10 °C
